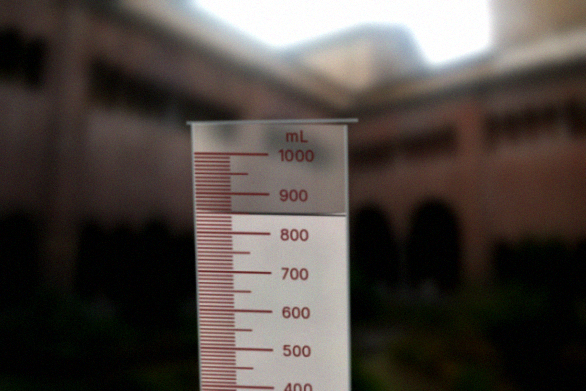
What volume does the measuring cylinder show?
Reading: 850 mL
